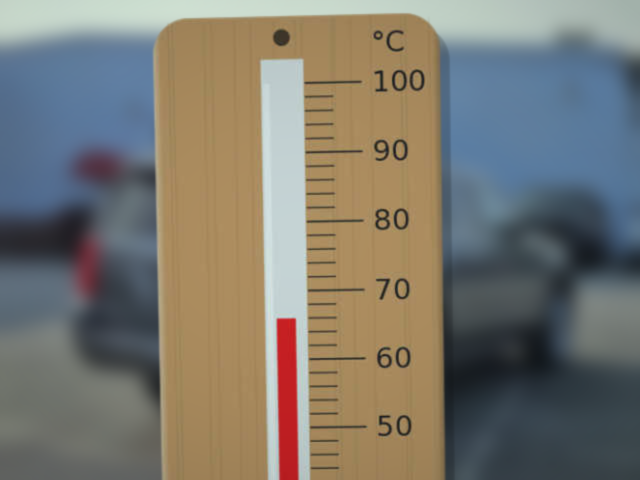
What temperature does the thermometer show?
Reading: 66 °C
